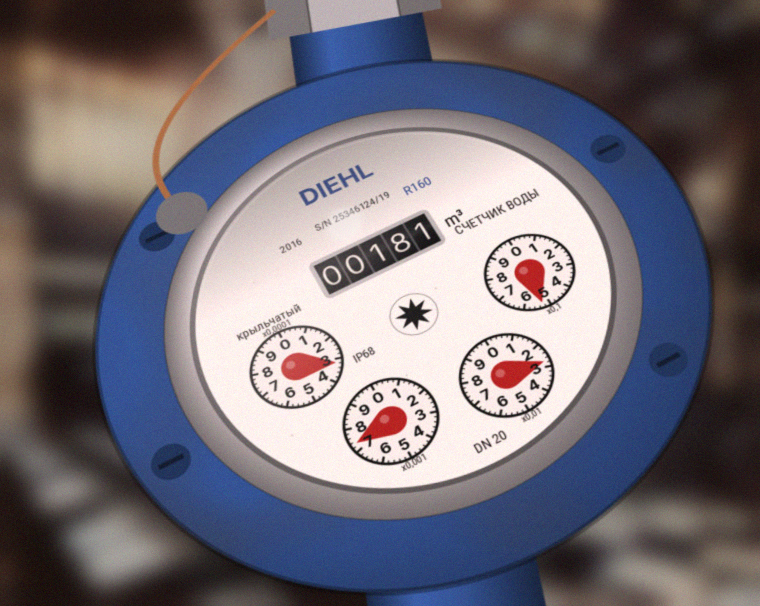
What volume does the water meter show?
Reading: 181.5273 m³
